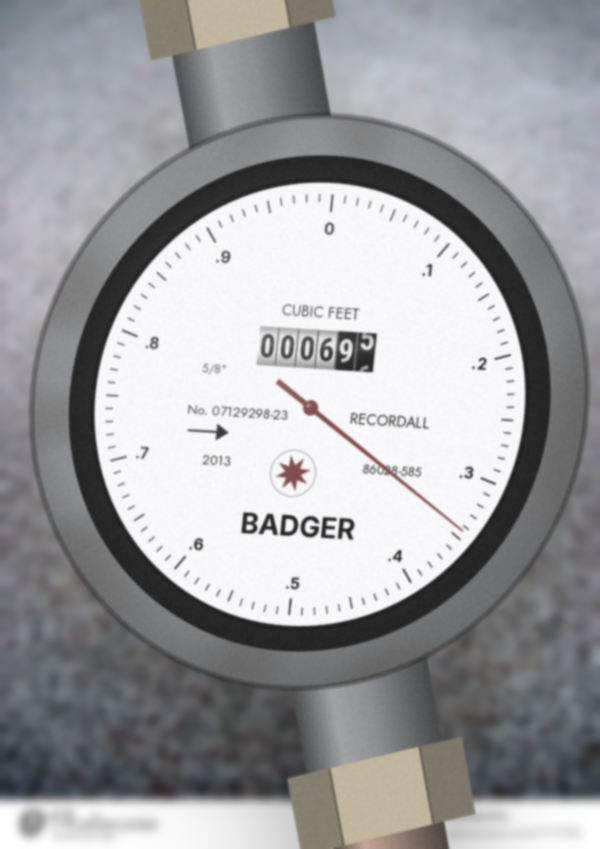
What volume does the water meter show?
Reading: 695.34 ft³
